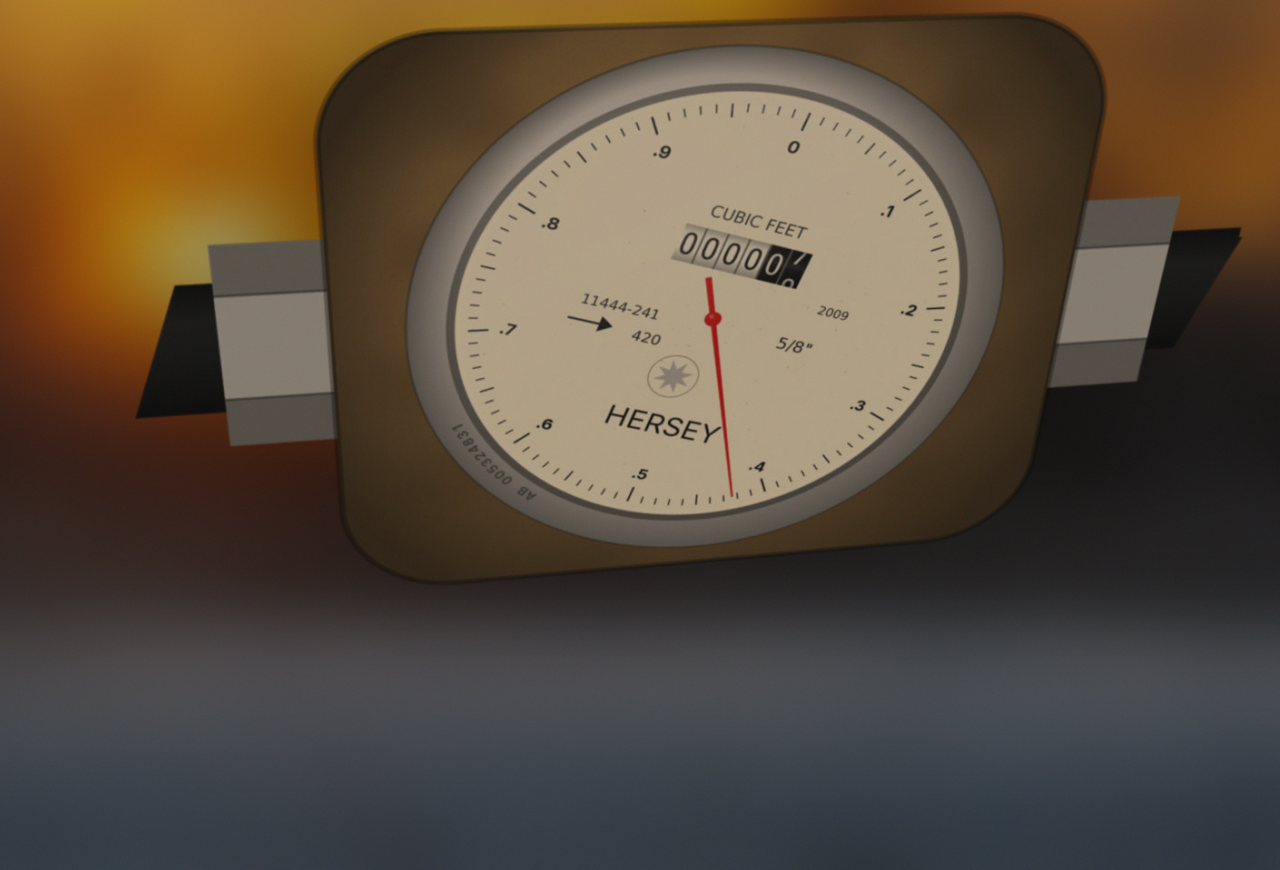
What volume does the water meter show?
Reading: 7.42 ft³
